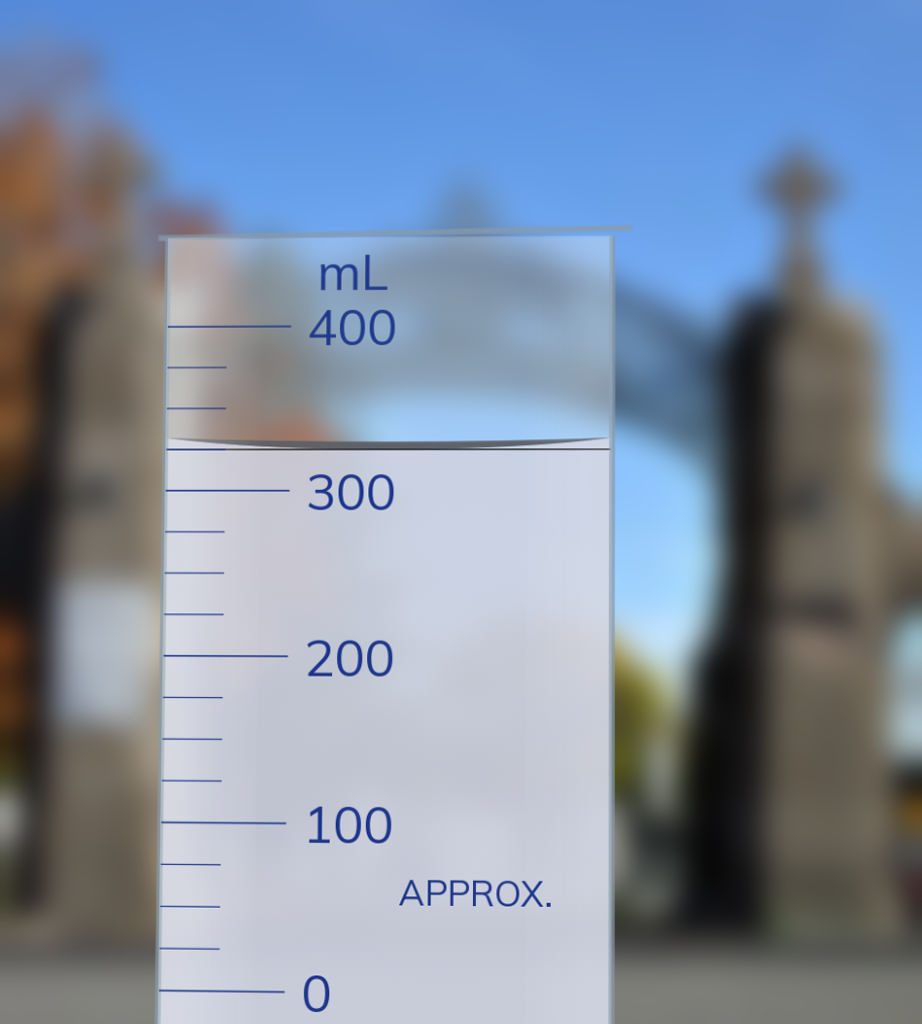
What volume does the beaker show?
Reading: 325 mL
